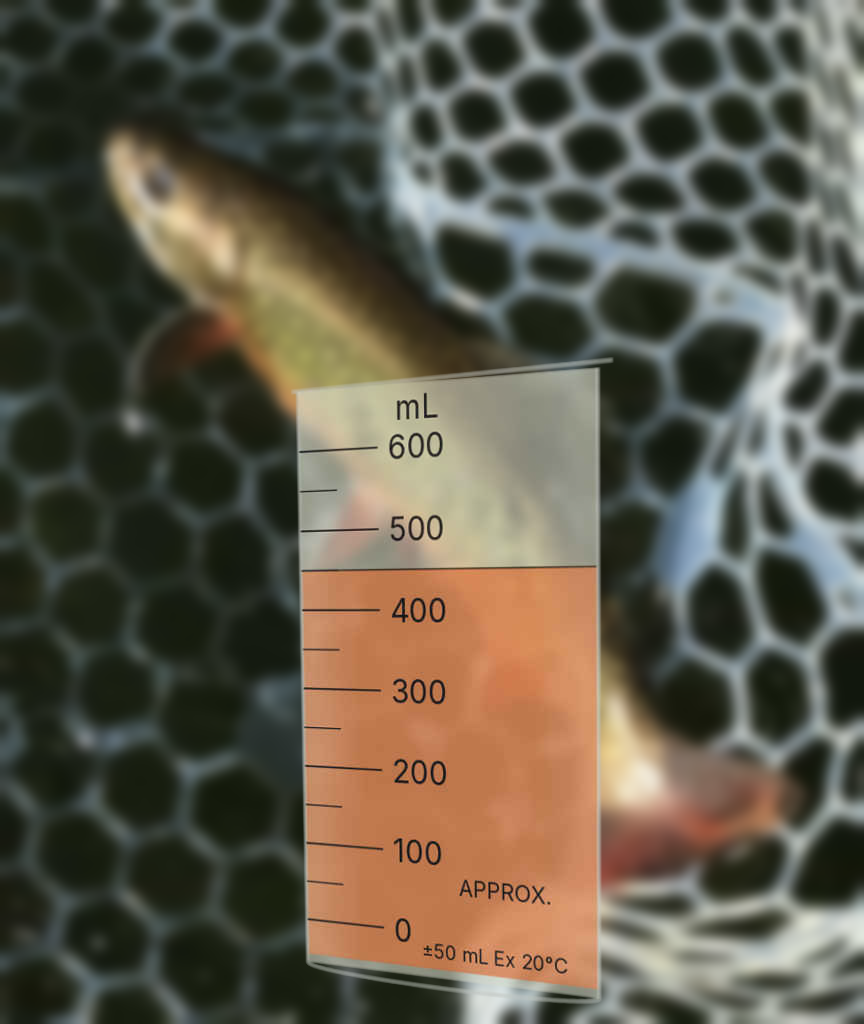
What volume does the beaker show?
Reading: 450 mL
